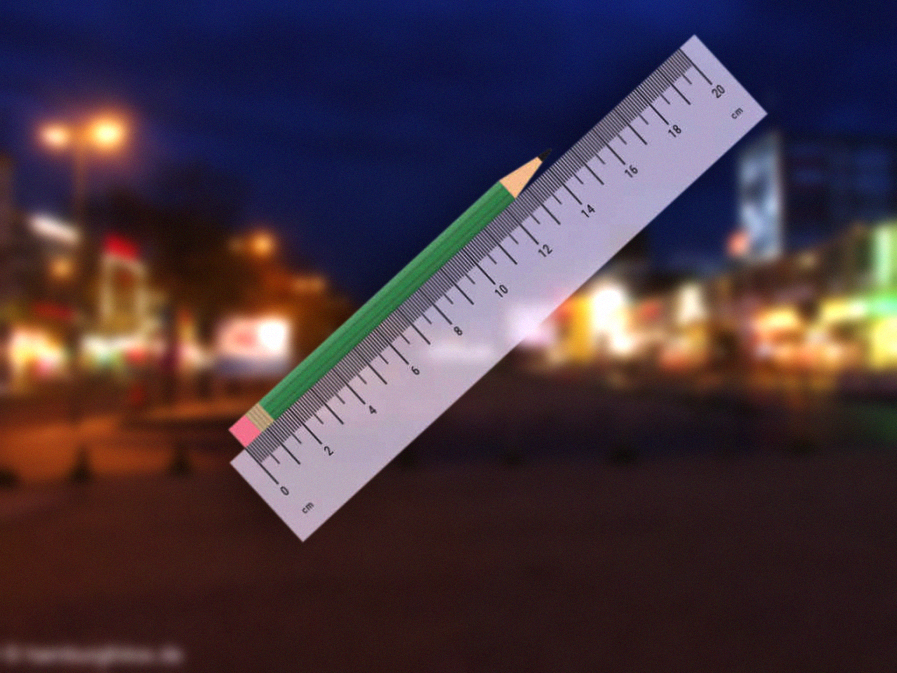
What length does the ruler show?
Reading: 14.5 cm
